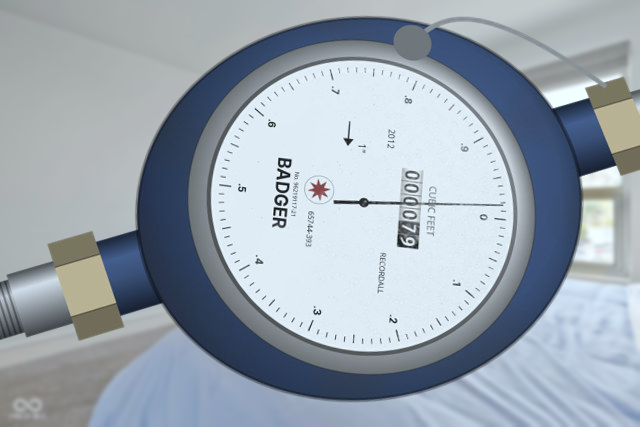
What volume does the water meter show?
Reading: 78.98 ft³
